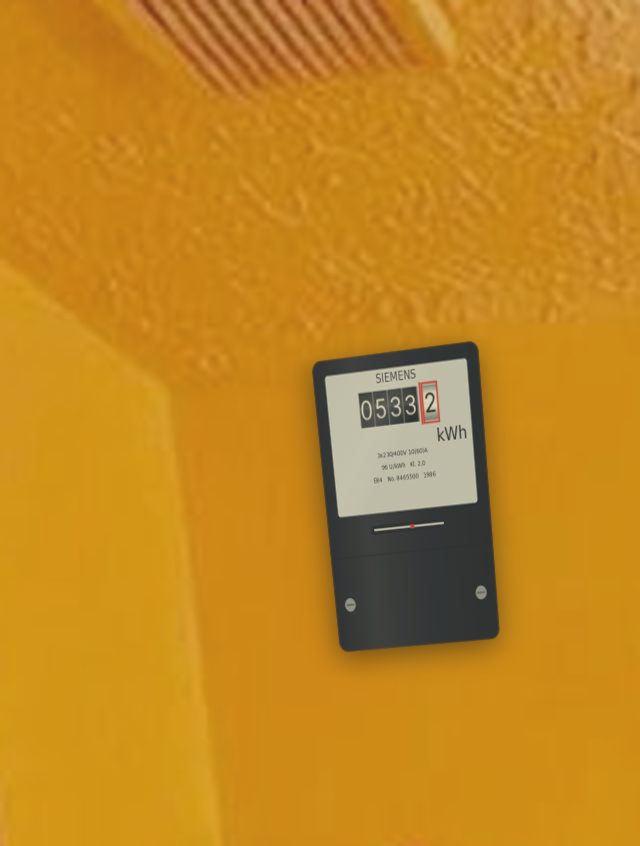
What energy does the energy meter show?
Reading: 533.2 kWh
